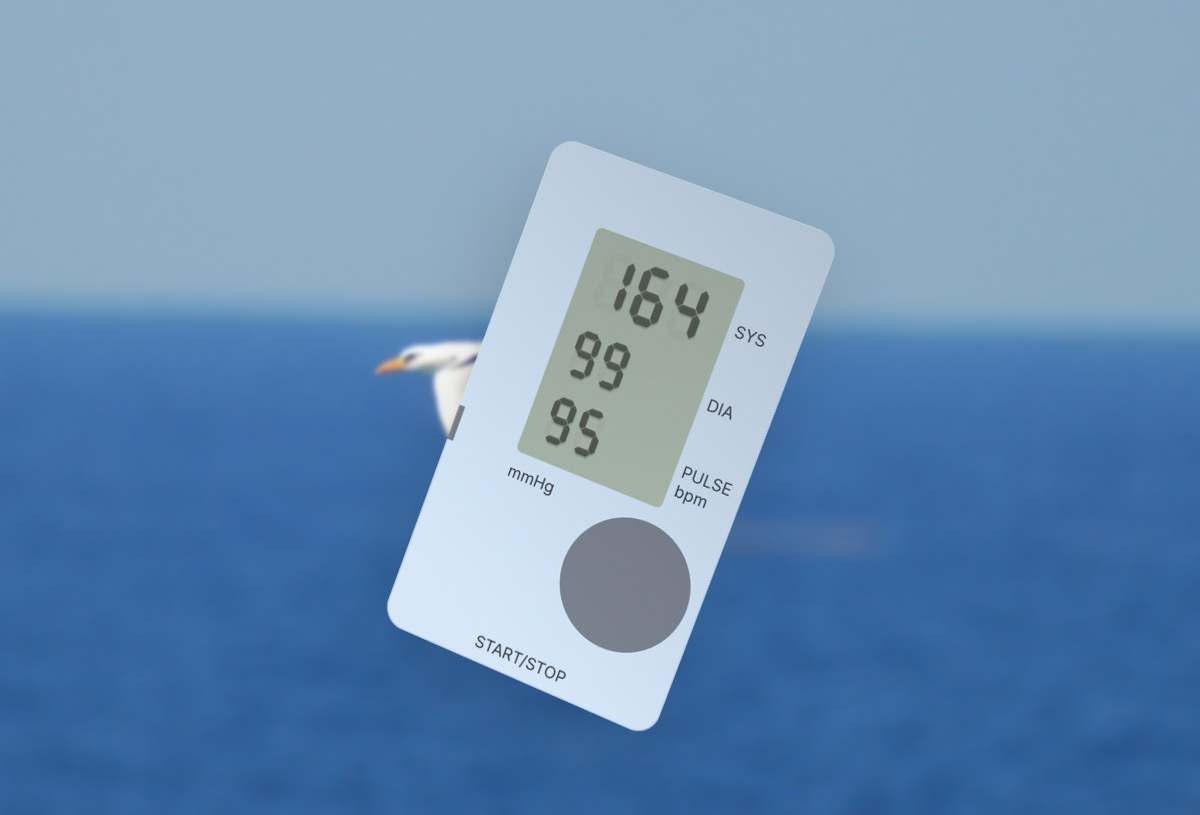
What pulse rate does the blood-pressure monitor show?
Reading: 95 bpm
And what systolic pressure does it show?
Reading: 164 mmHg
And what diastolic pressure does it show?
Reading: 99 mmHg
